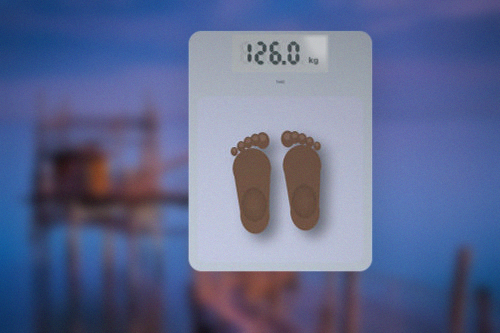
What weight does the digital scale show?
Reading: 126.0 kg
